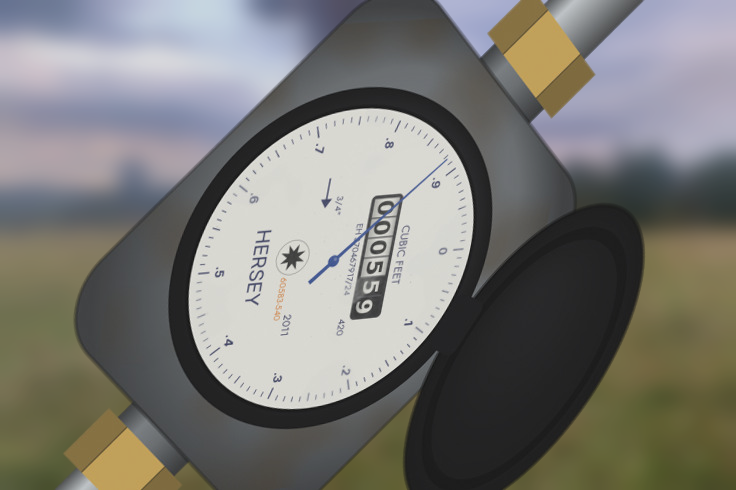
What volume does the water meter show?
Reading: 558.88 ft³
